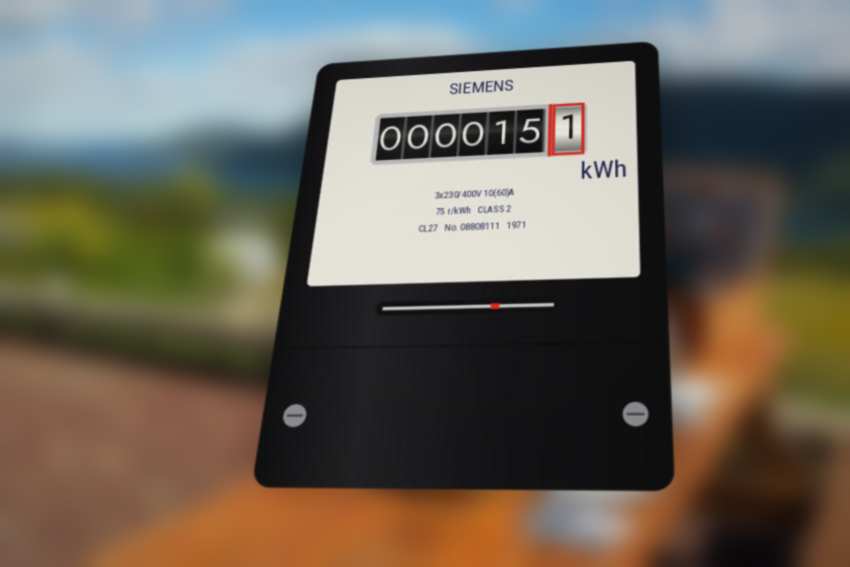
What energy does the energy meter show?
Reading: 15.1 kWh
